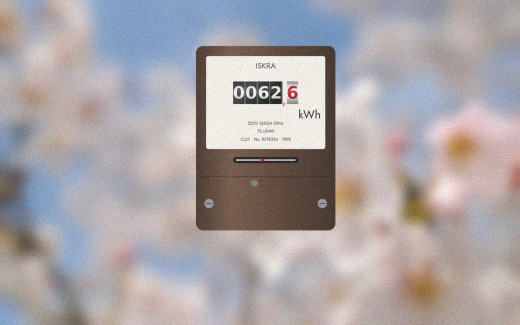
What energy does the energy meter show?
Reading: 62.6 kWh
